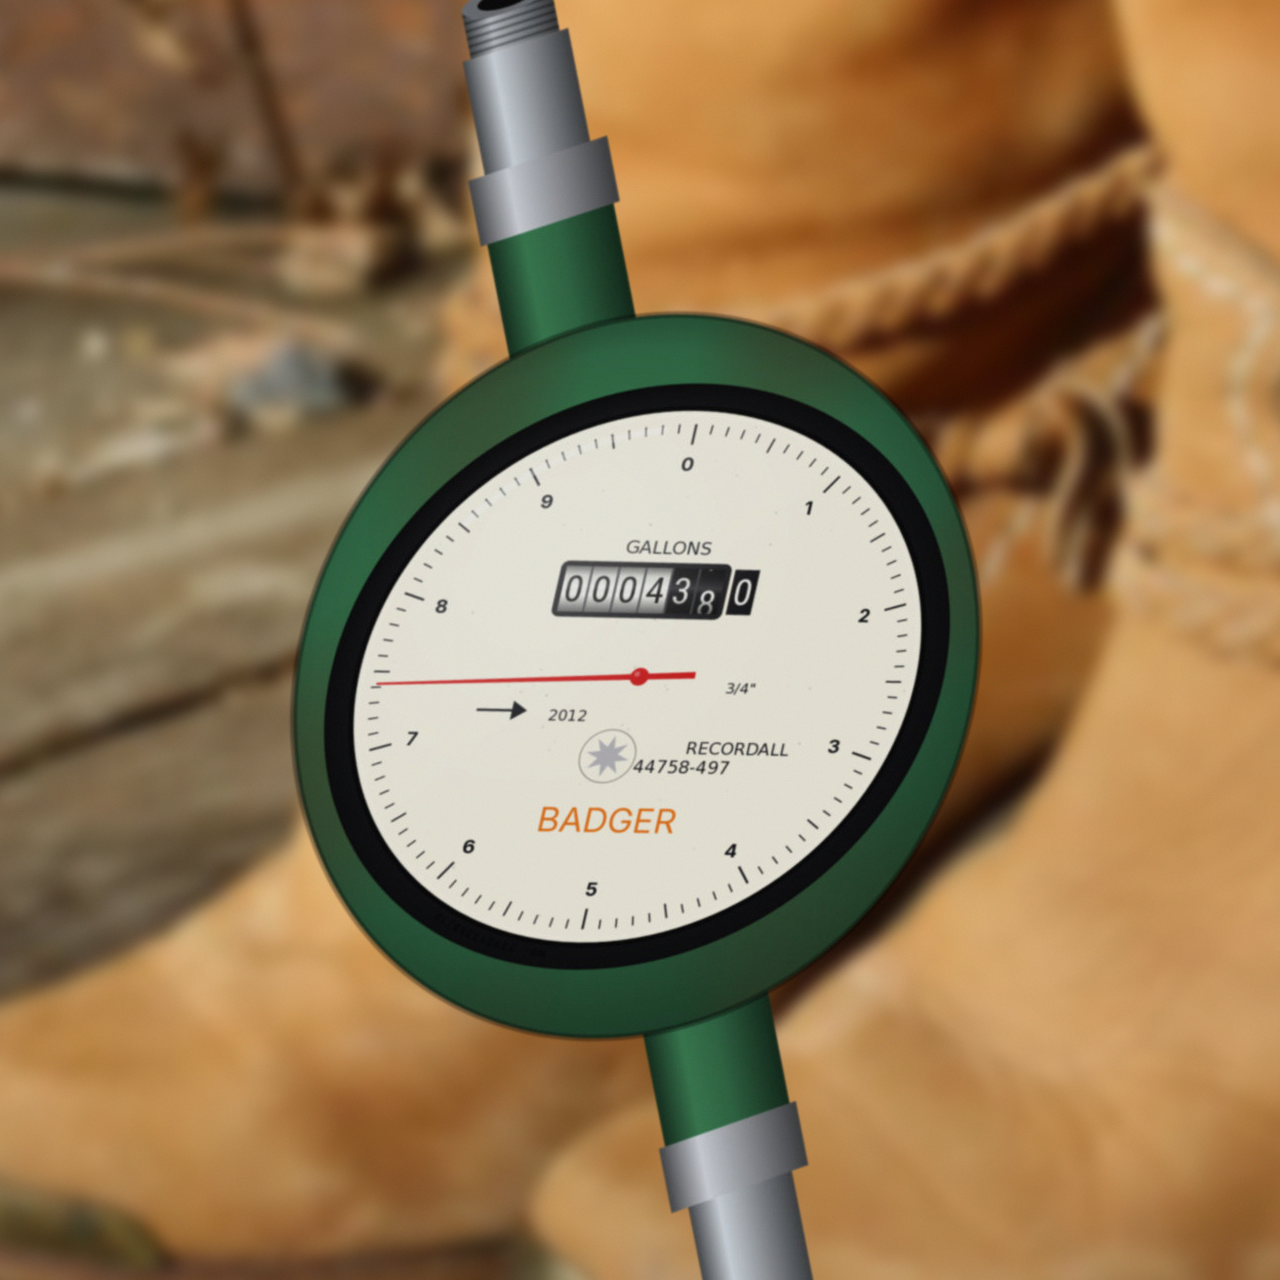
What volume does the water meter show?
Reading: 4377.4 gal
